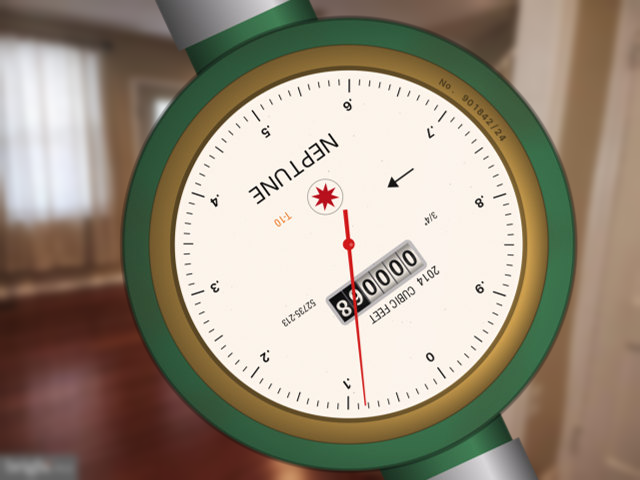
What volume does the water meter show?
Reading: 68.08 ft³
